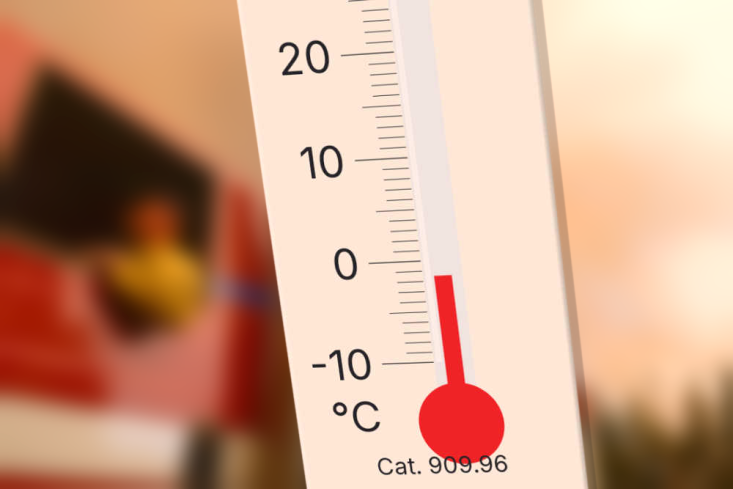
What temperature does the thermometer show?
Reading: -1.5 °C
